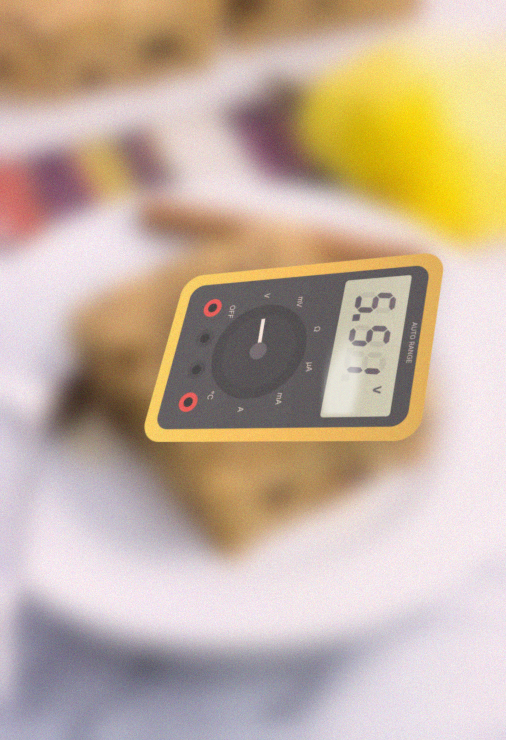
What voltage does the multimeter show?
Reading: 5.51 V
